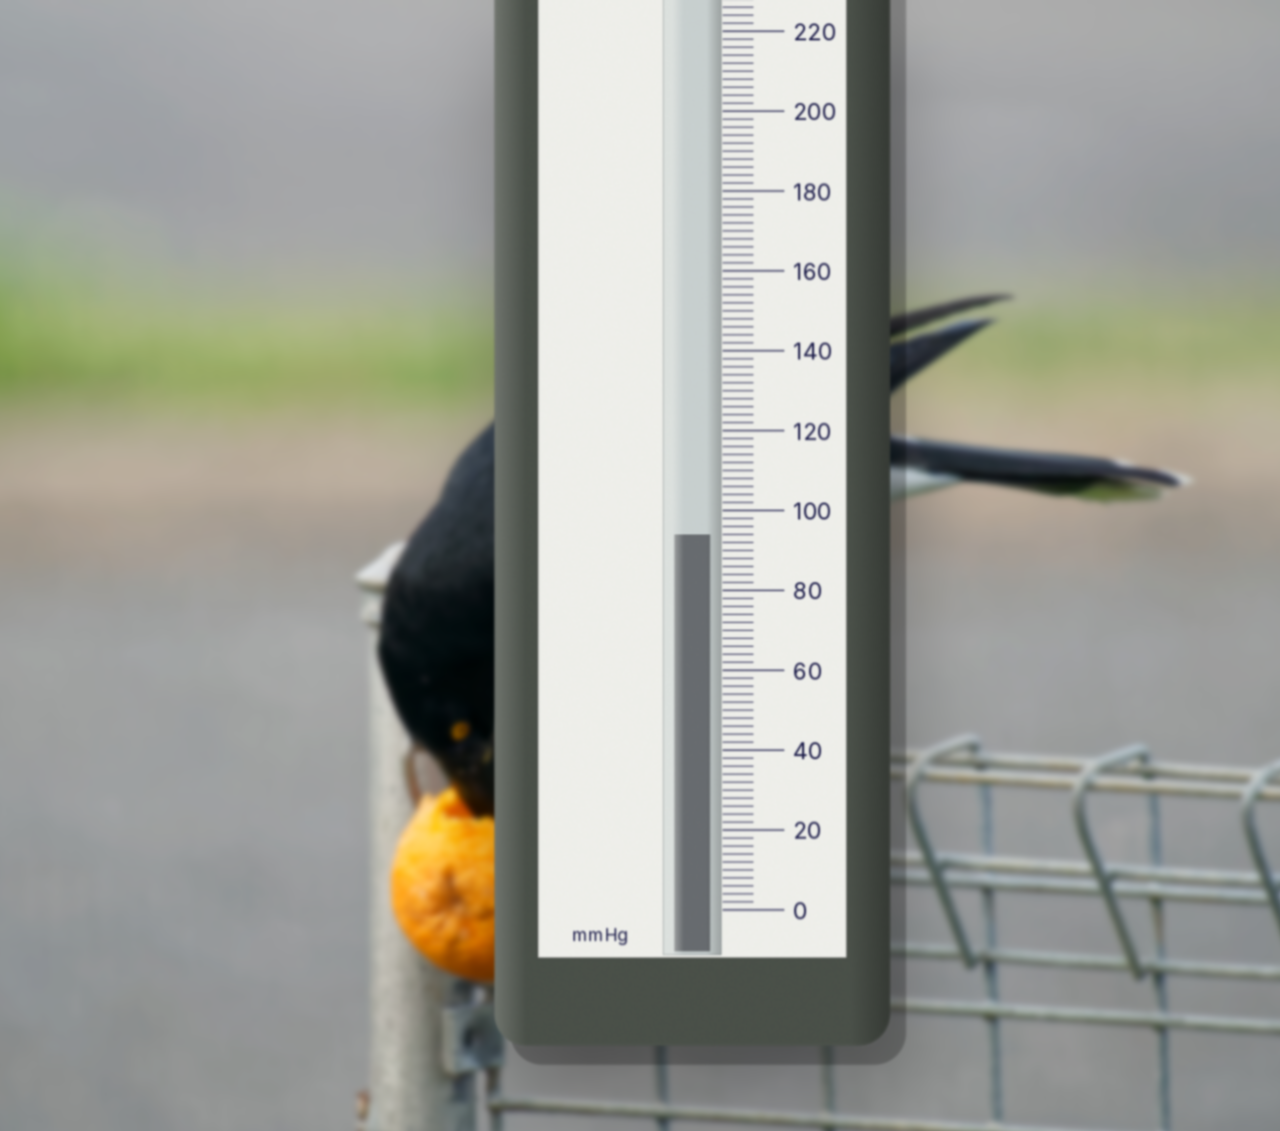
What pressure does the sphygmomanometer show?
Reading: 94 mmHg
